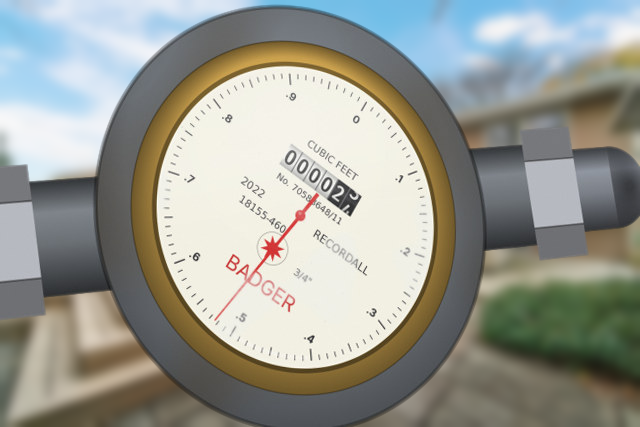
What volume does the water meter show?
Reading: 23.52 ft³
